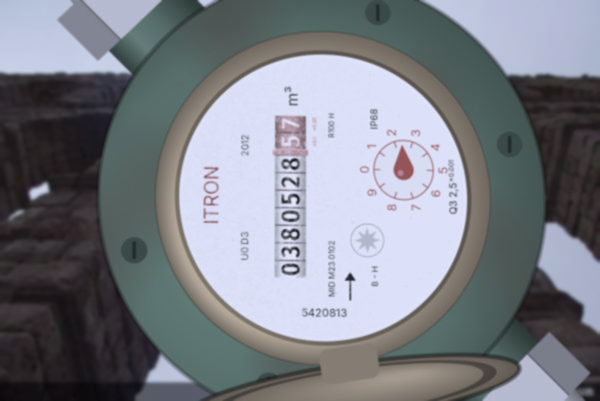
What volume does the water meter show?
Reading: 380528.572 m³
